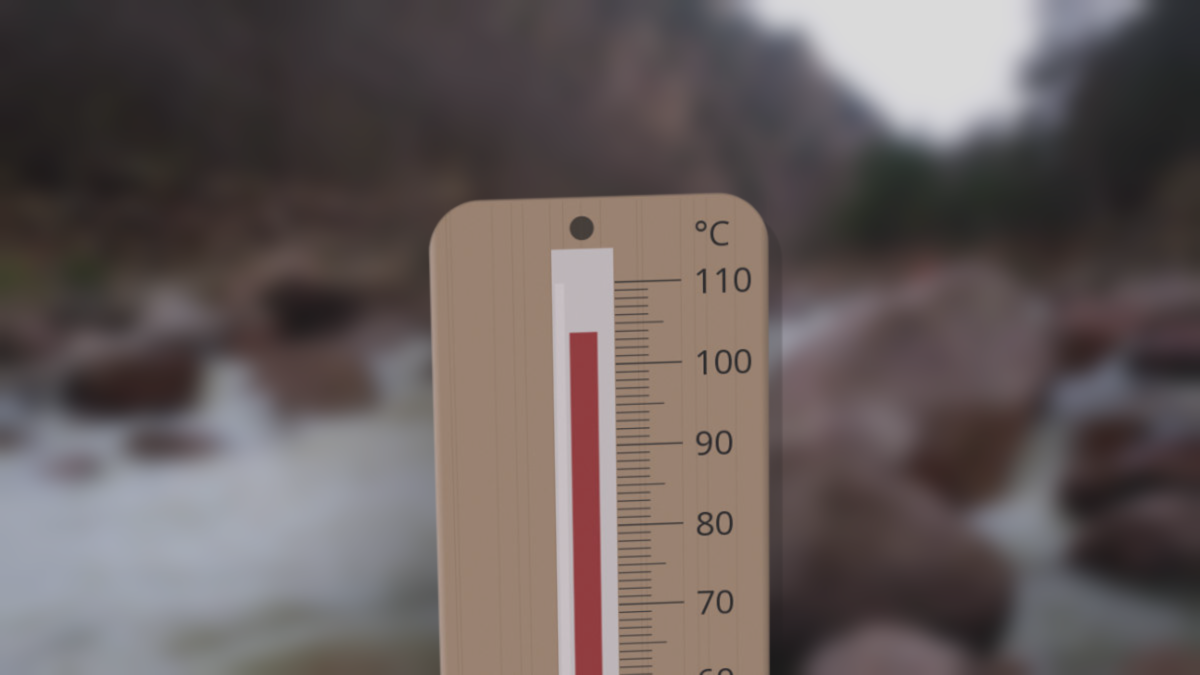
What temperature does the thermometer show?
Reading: 104 °C
